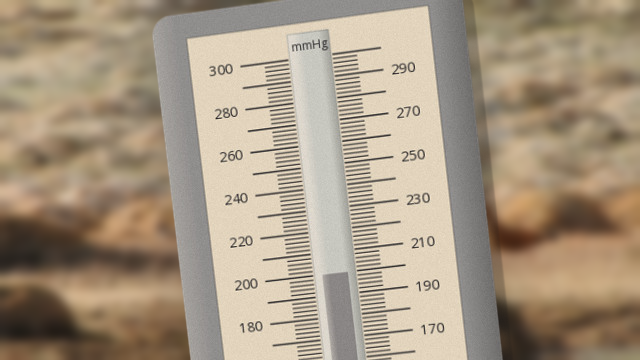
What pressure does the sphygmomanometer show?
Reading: 200 mmHg
